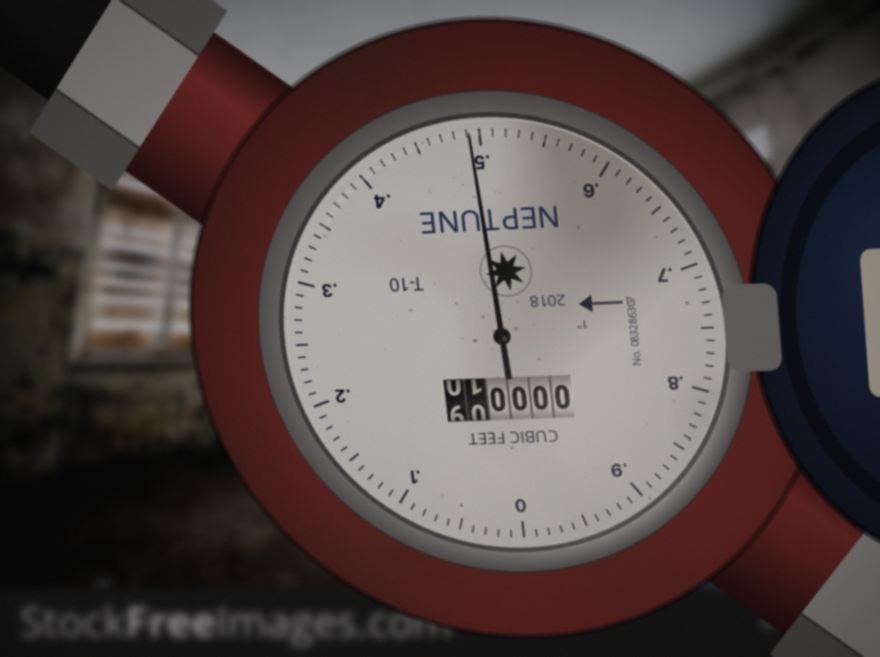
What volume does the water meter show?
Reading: 9.49 ft³
